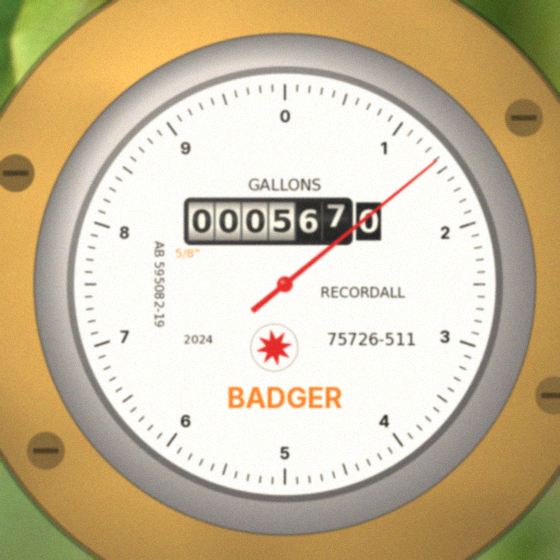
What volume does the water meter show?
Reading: 5671.4 gal
